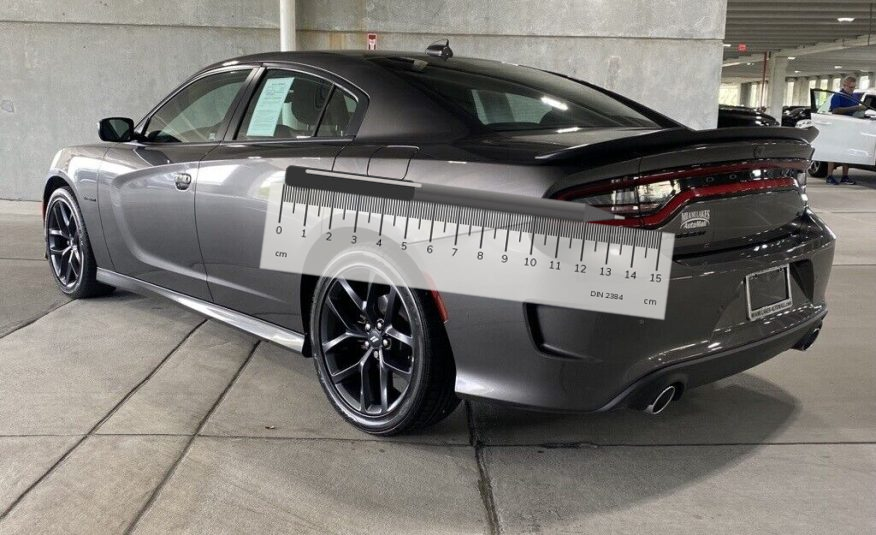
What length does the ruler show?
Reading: 13.5 cm
